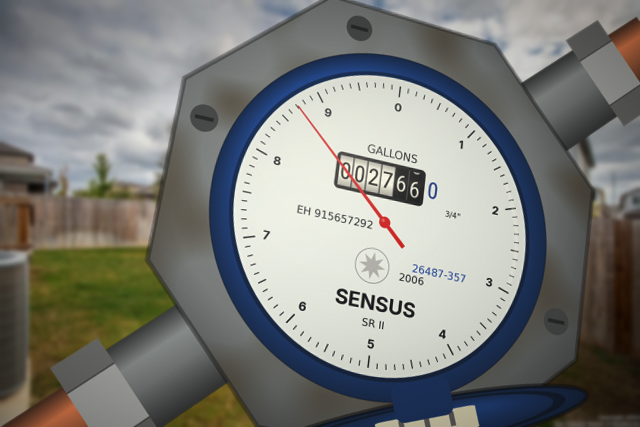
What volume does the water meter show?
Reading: 27658.7 gal
